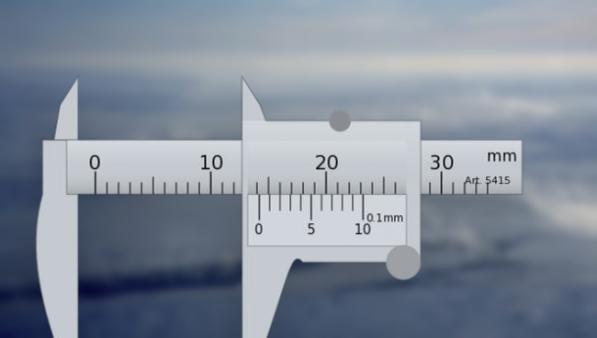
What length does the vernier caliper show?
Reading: 14.2 mm
